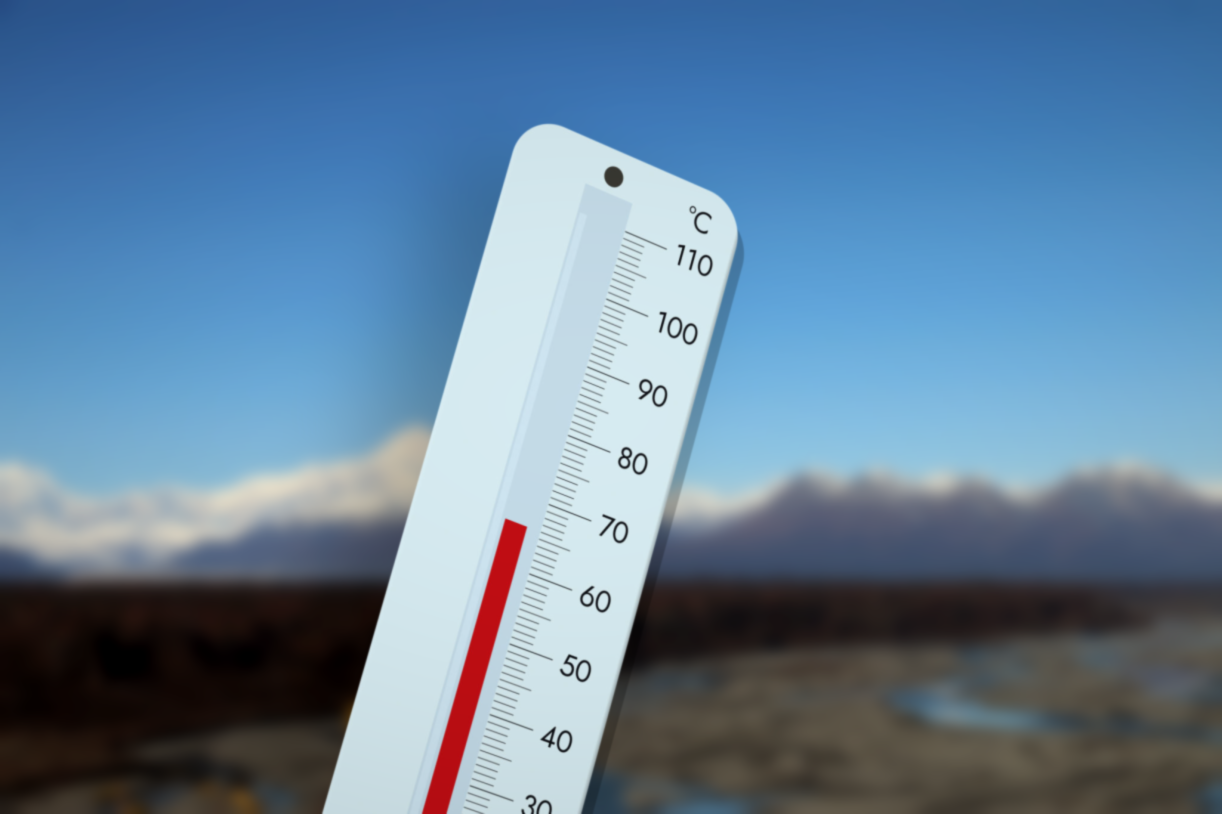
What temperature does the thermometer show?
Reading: 66 °C
